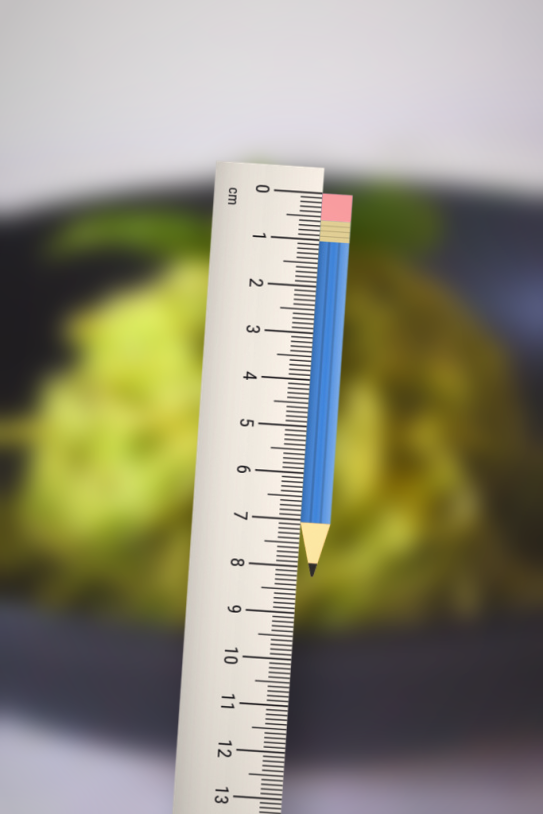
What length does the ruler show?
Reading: 8.2 cm
